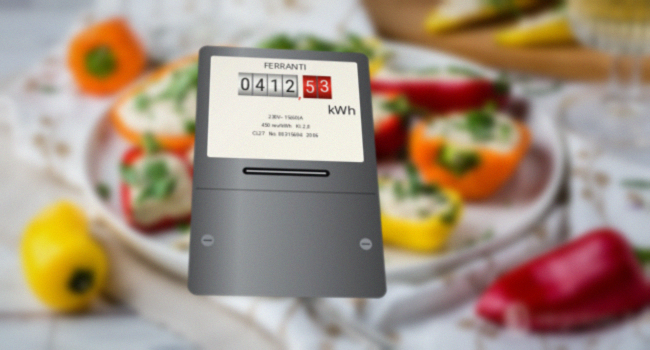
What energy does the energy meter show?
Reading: 412.53 kWh
